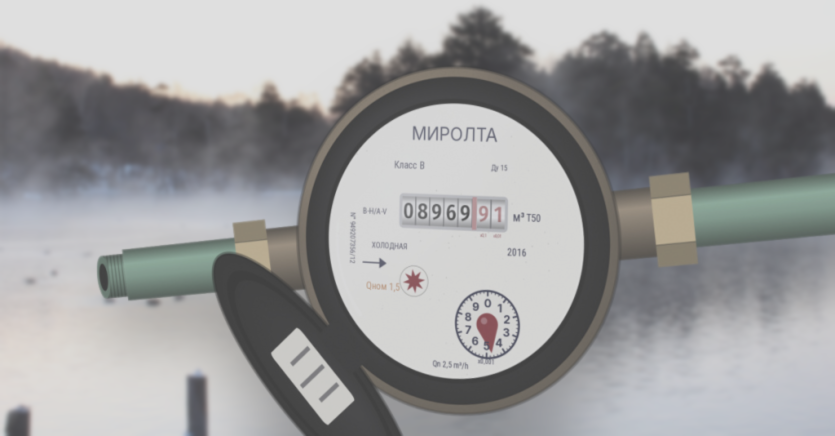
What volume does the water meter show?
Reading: 8969.914 m³
